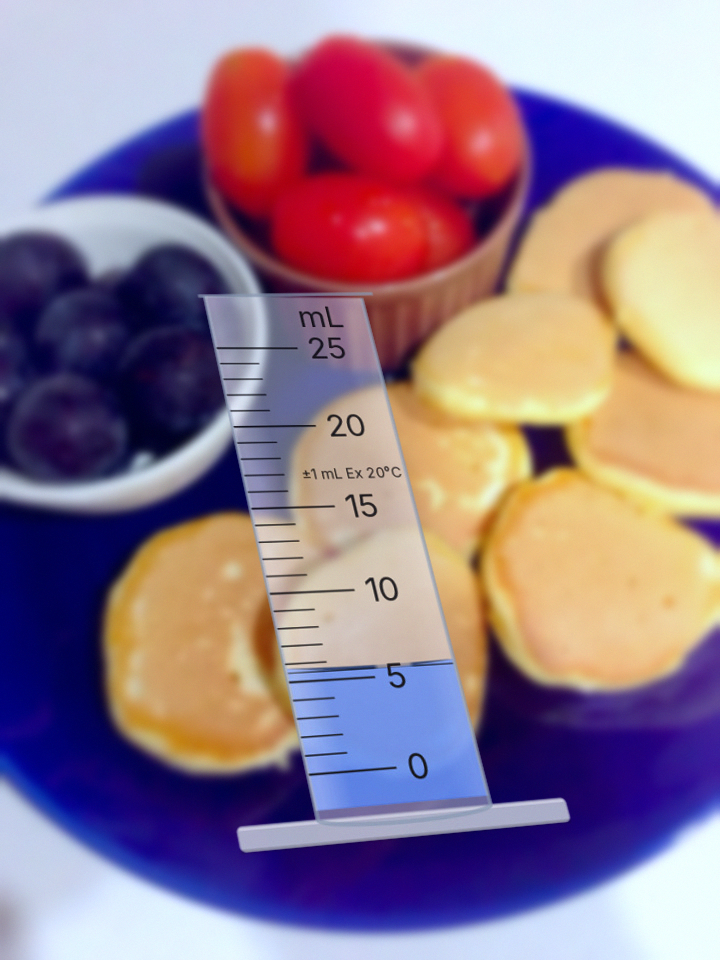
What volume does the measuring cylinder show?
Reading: 5.5 mL
